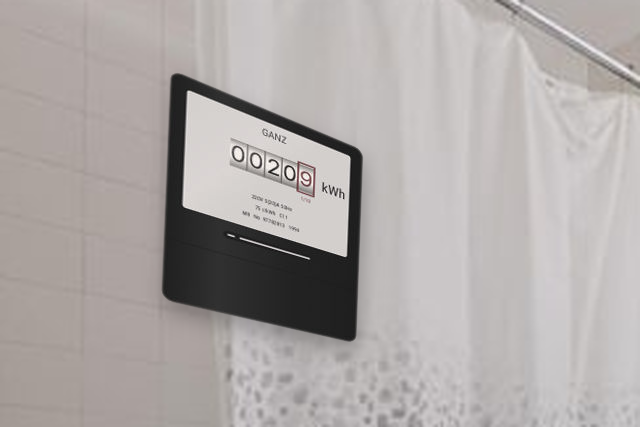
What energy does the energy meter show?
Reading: 20.9 kWh
